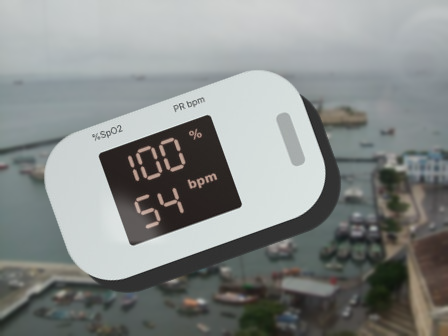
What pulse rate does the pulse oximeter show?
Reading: 54 bpm
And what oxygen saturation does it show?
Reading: 100 %
